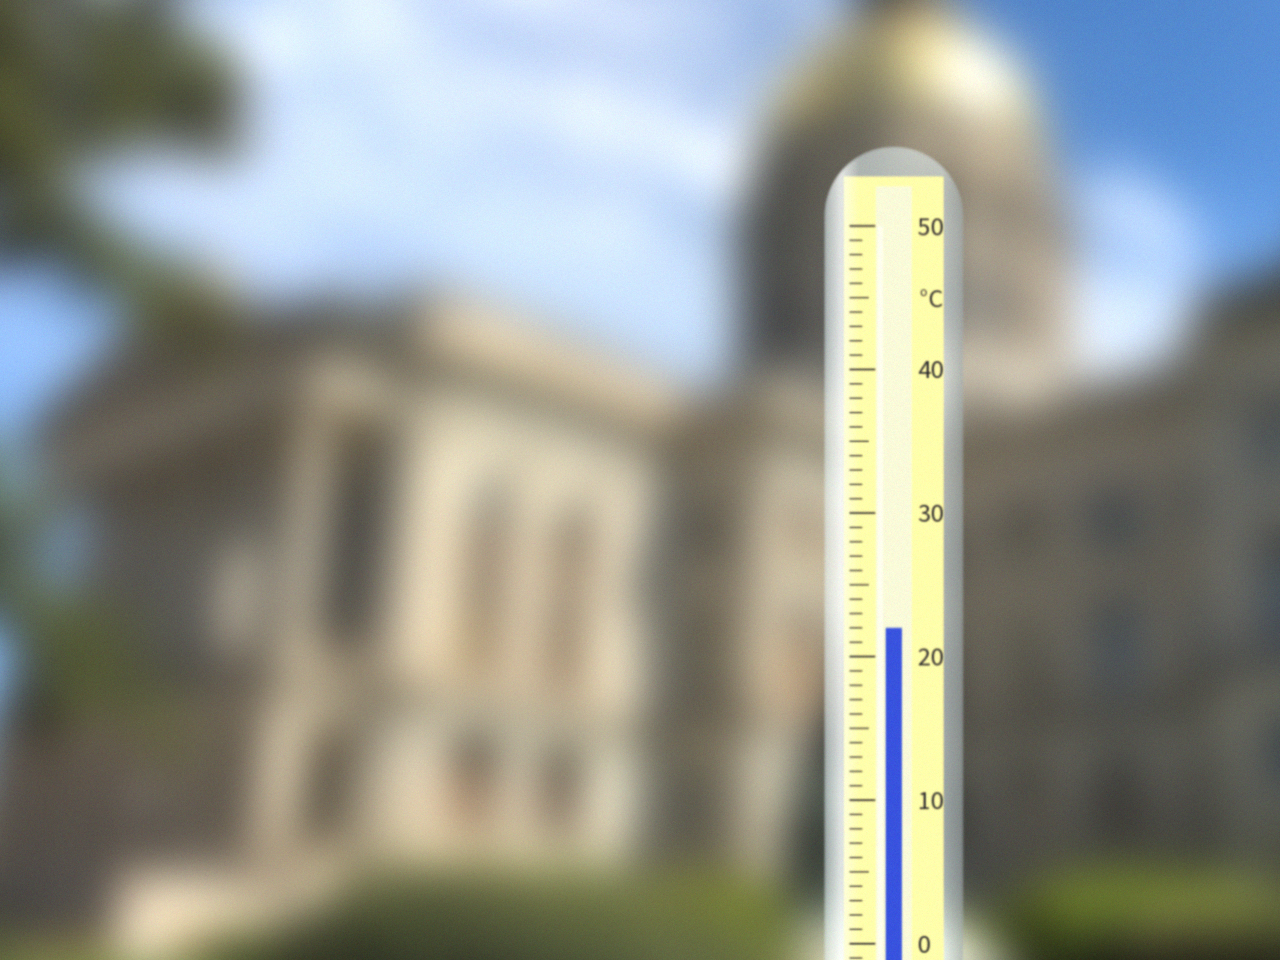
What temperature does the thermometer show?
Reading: 22 °C
